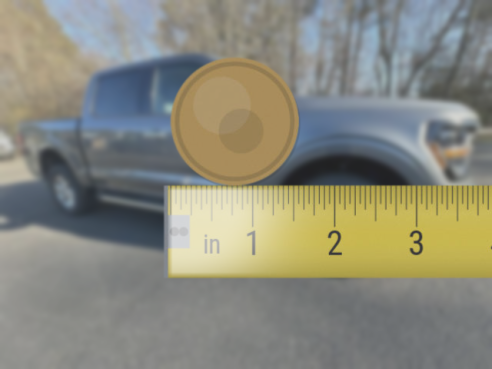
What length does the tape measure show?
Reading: 1.5625 in
